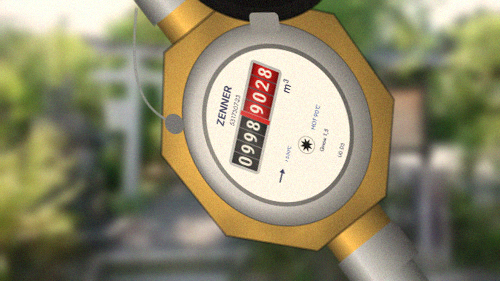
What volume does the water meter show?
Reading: 998.9028 m³
